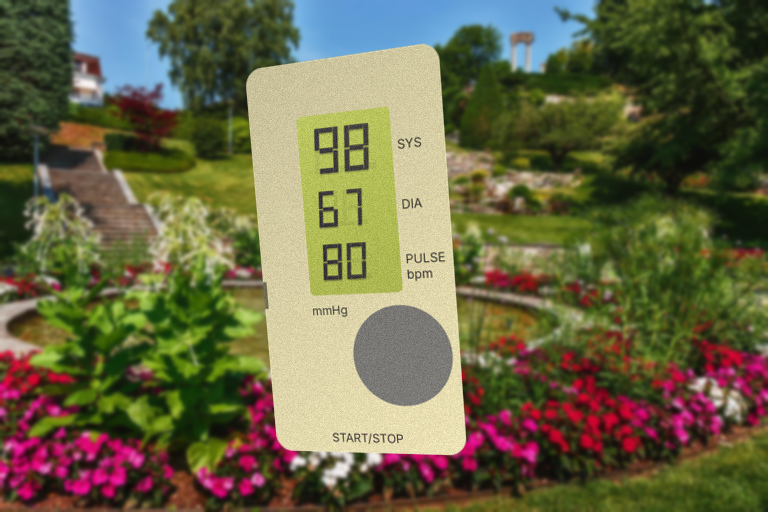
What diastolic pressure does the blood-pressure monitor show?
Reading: 67 mmHg
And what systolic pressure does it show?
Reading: 98 mmHg
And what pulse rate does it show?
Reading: 80 bpm
